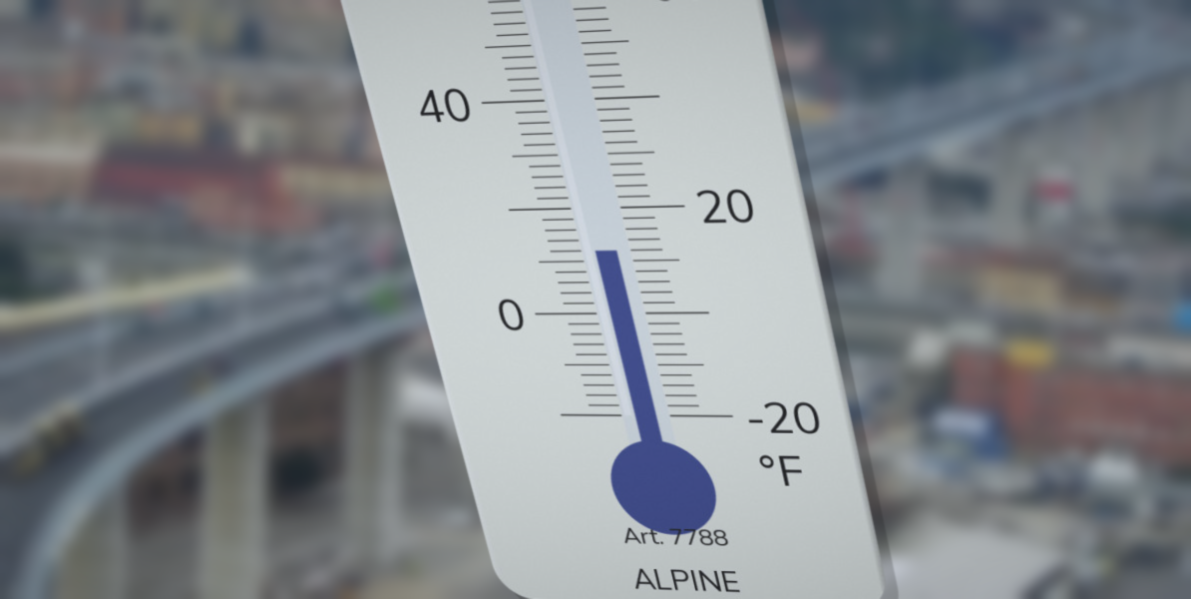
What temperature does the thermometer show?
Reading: 12 °F
